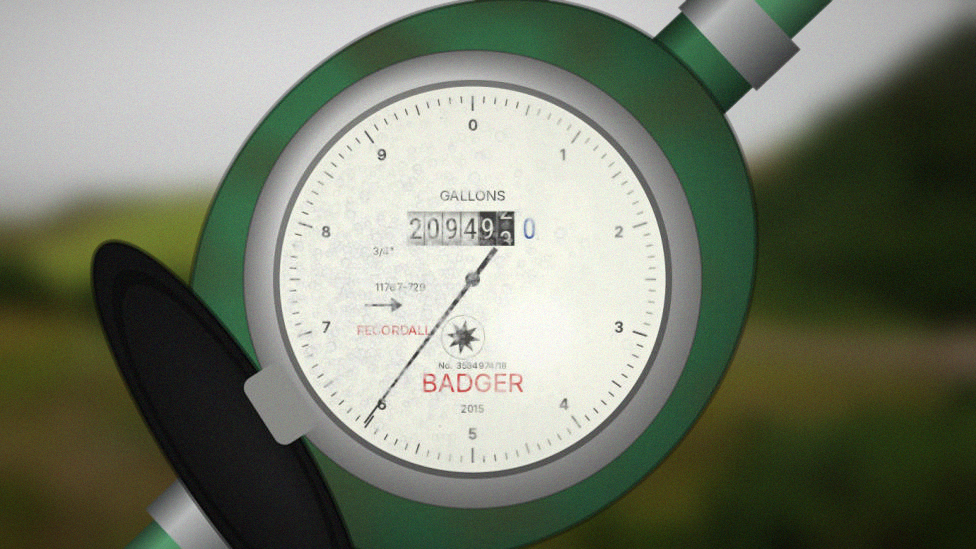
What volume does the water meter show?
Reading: 2094926.0 gal
